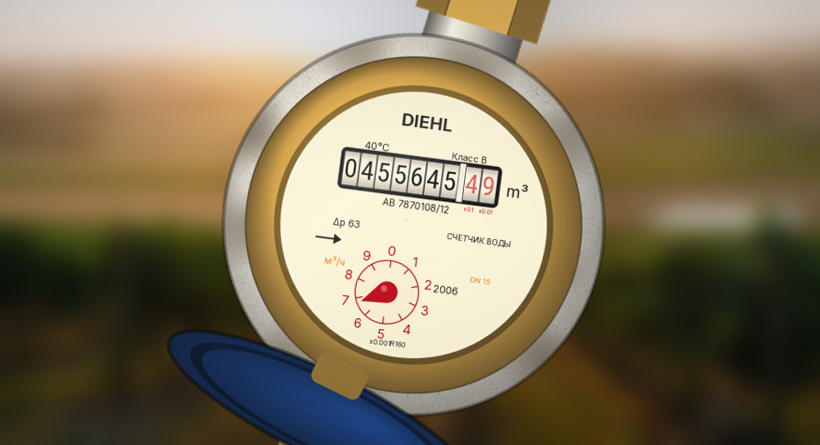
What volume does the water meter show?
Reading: 455645.496 m³
